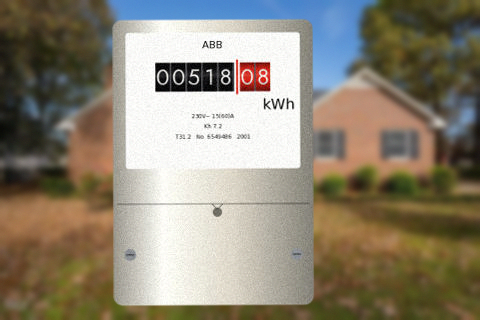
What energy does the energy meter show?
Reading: 518.08 kWh
